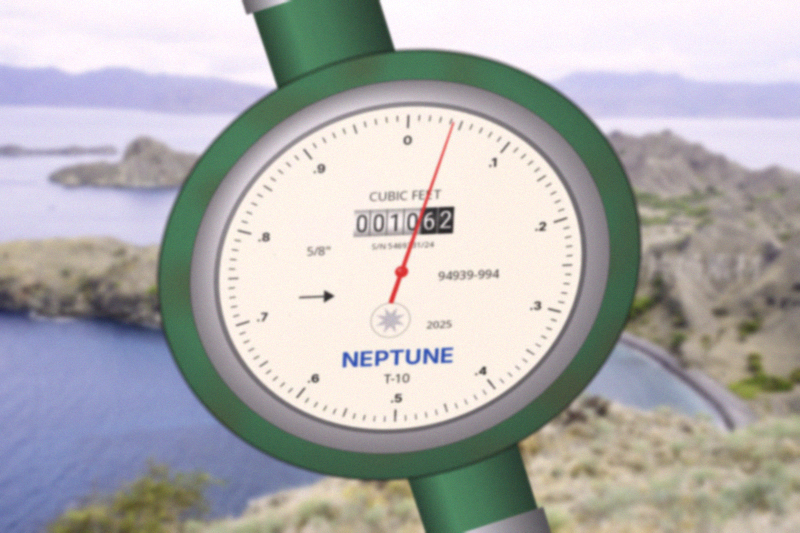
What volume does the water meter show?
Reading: 1062.04 ft³
